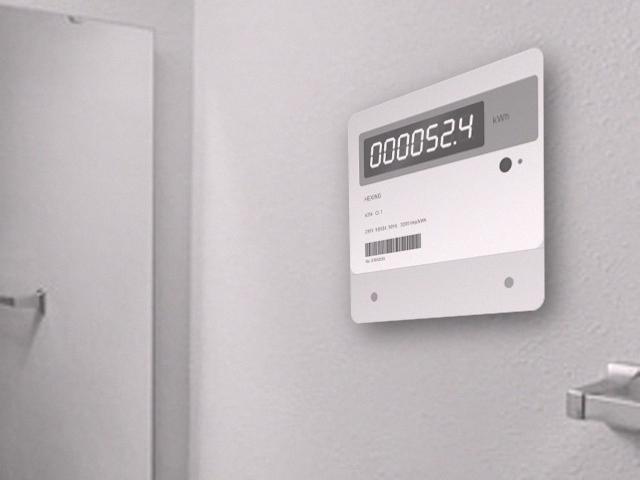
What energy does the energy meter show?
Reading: 52.4 kWh
